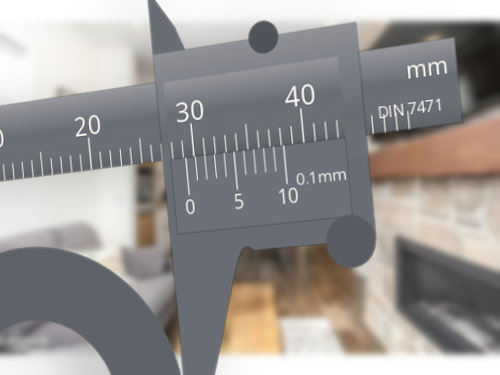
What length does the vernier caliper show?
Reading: 29.2 mm
